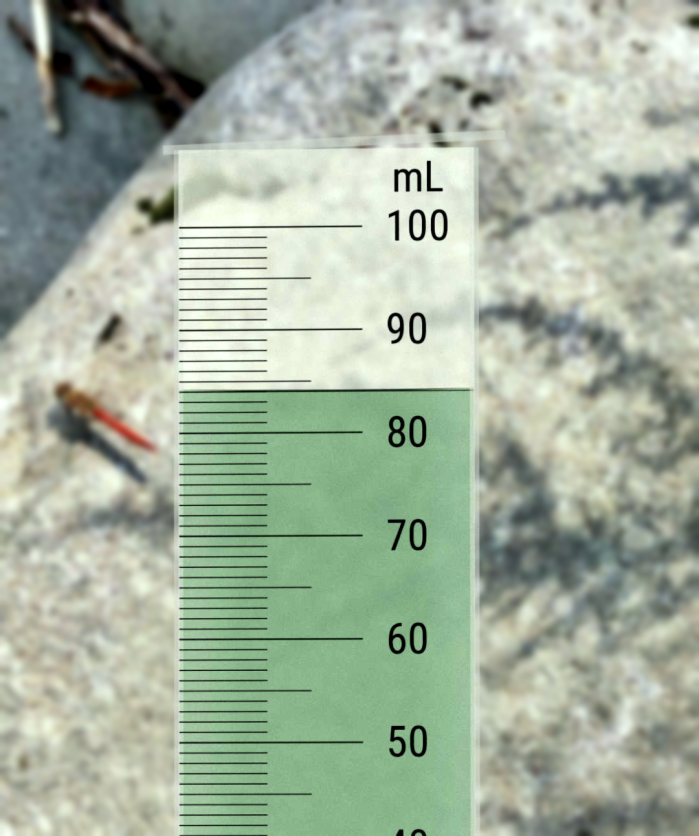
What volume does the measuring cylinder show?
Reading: 84 mL
